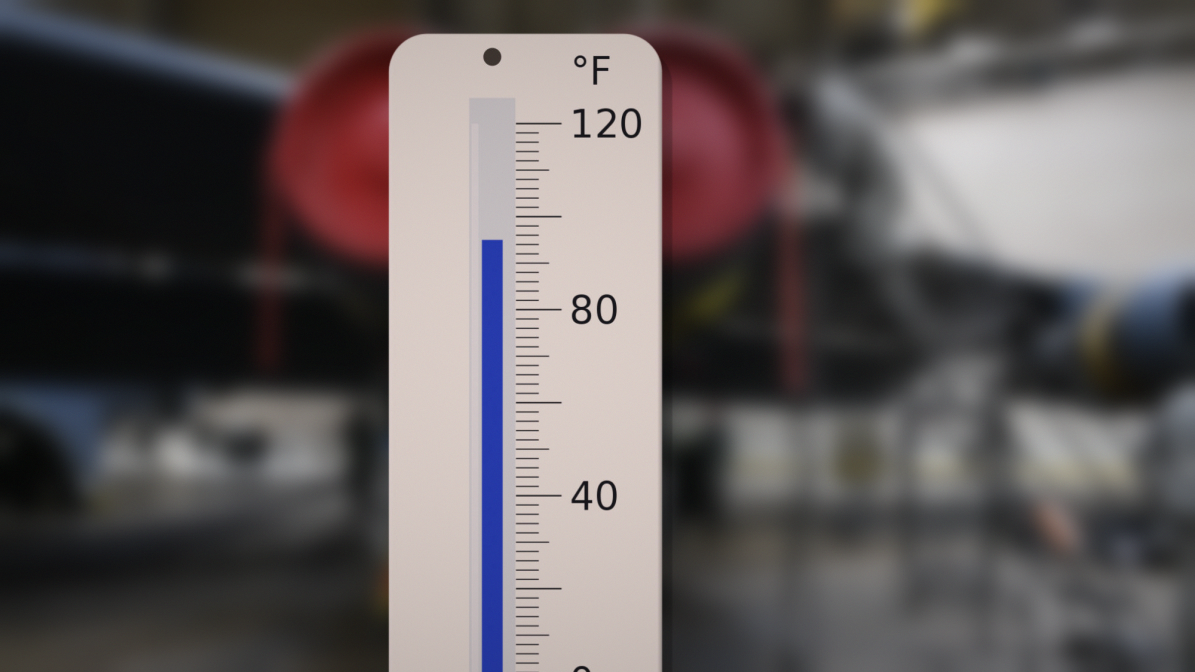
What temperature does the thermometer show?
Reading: 95 °F
